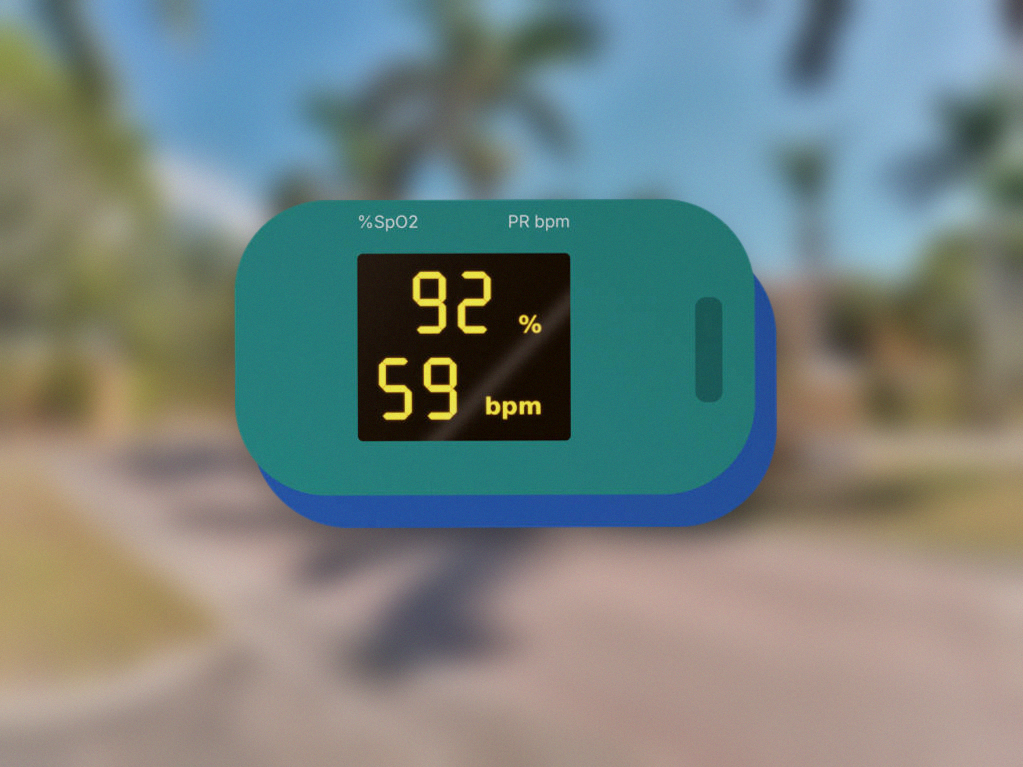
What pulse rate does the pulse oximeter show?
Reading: 59 bpm
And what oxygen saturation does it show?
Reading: 92 %
